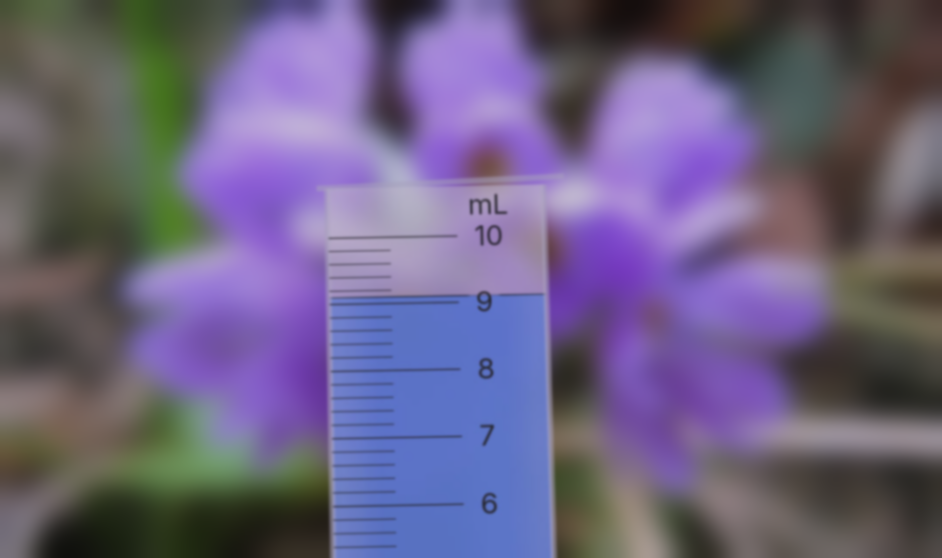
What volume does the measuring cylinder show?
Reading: 9.1 mL
